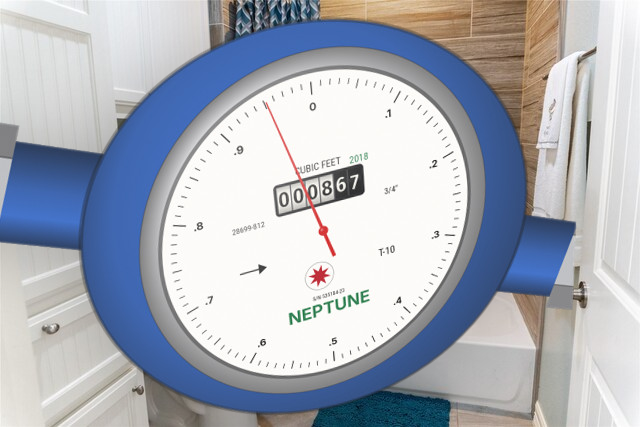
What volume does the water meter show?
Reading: 866.95 ft³
